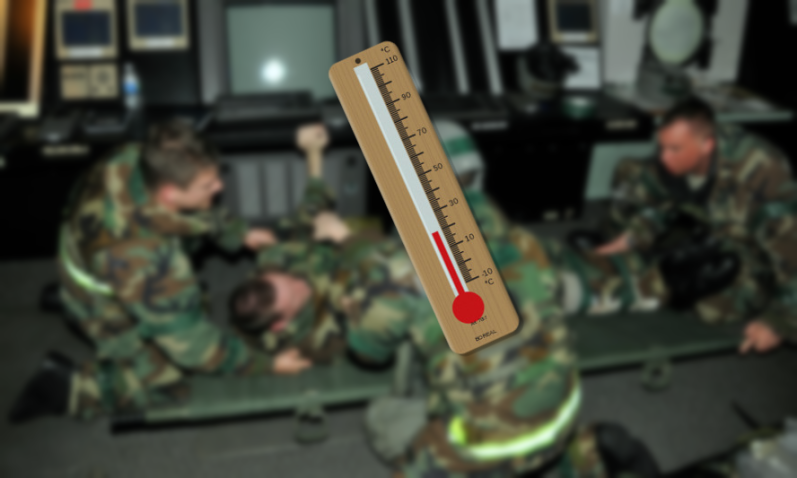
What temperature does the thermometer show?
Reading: 20 °C
